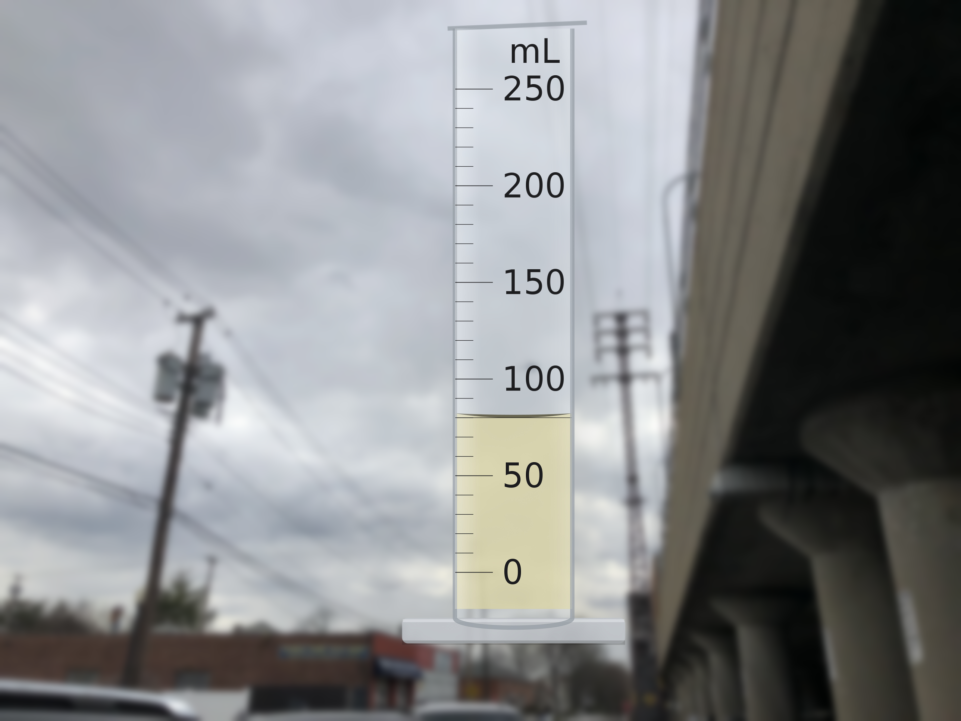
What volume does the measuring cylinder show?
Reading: 80 mL
